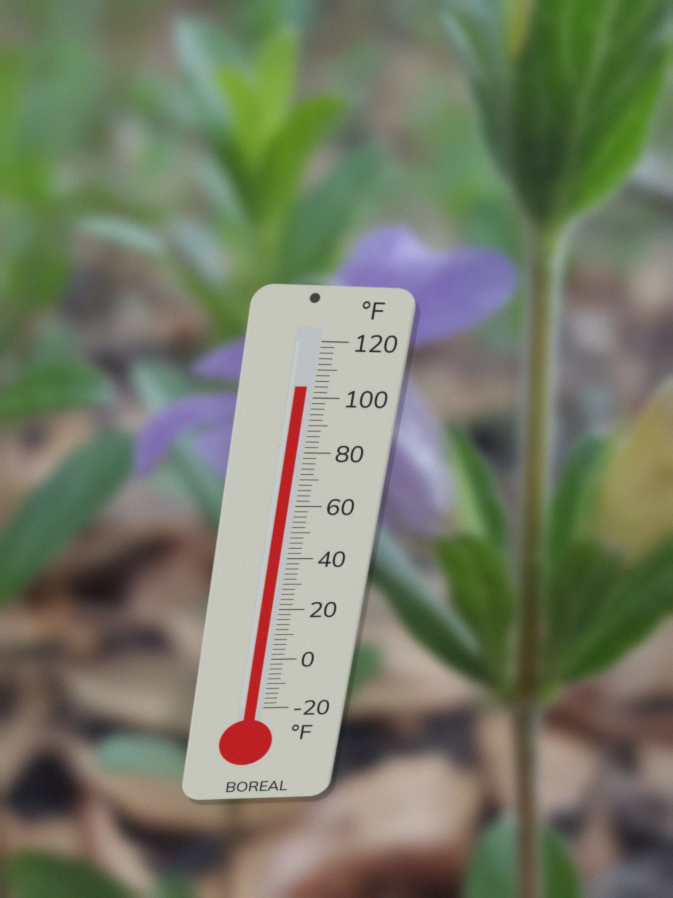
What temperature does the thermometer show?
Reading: 104 °F
